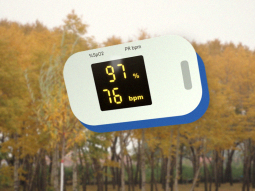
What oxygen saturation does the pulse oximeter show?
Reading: 97 %
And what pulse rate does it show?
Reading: 76 bpm
